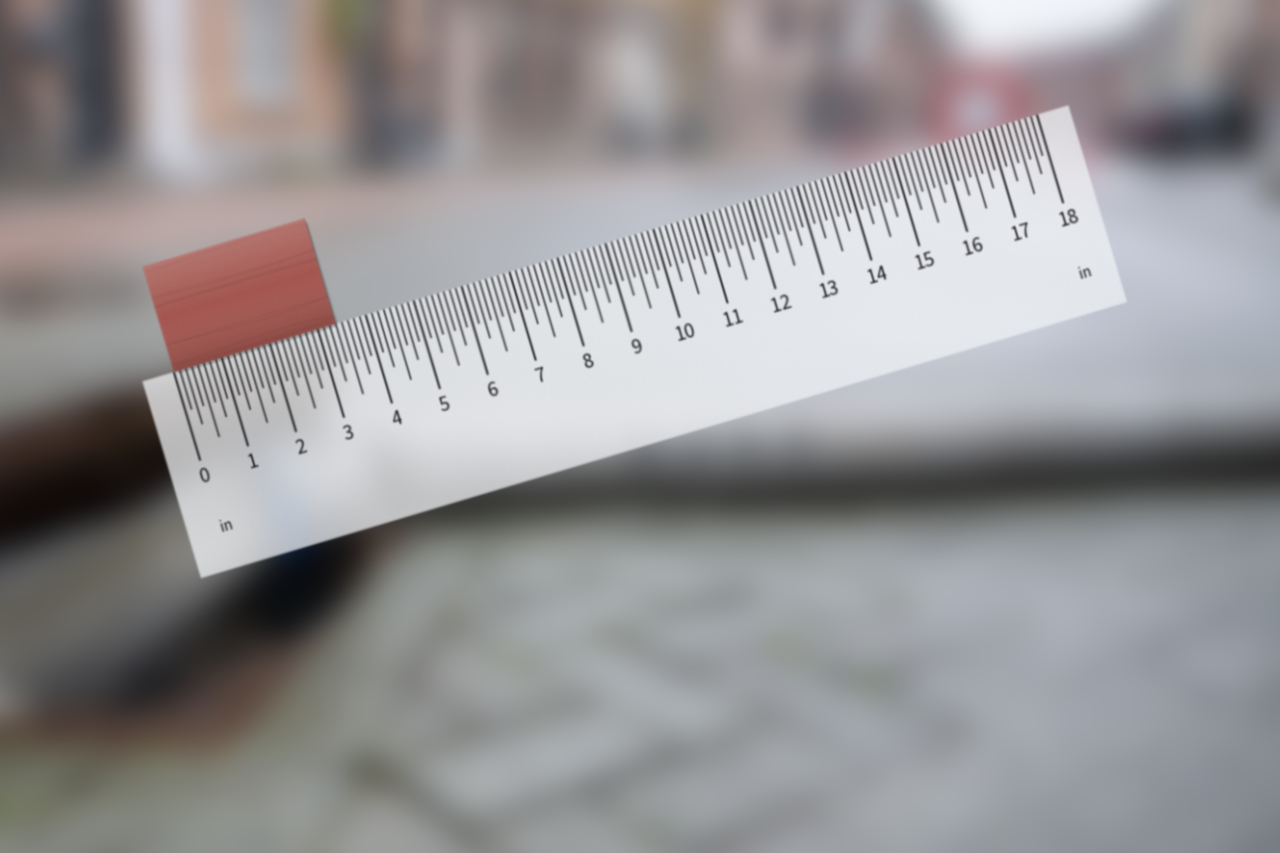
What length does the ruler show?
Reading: 3.375 in
